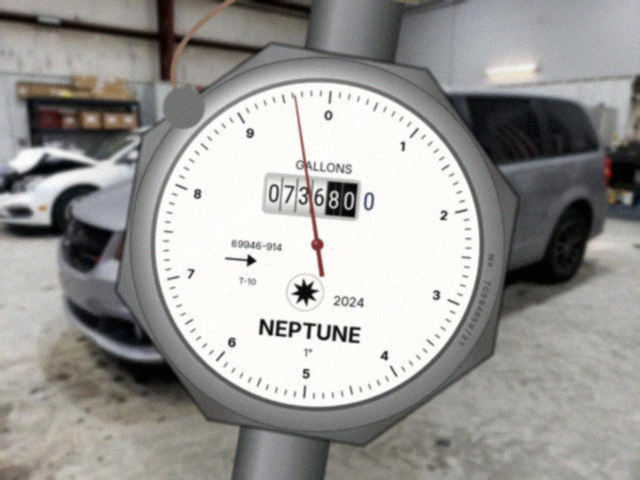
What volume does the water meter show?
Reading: 736799.6 gal
